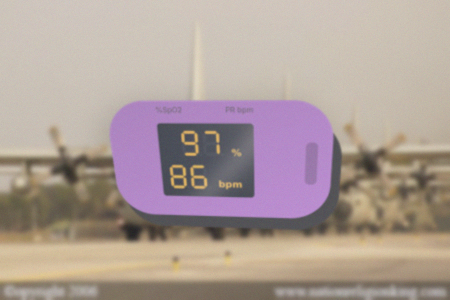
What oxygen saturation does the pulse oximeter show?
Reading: 97 %
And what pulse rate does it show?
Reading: 86 bpm
